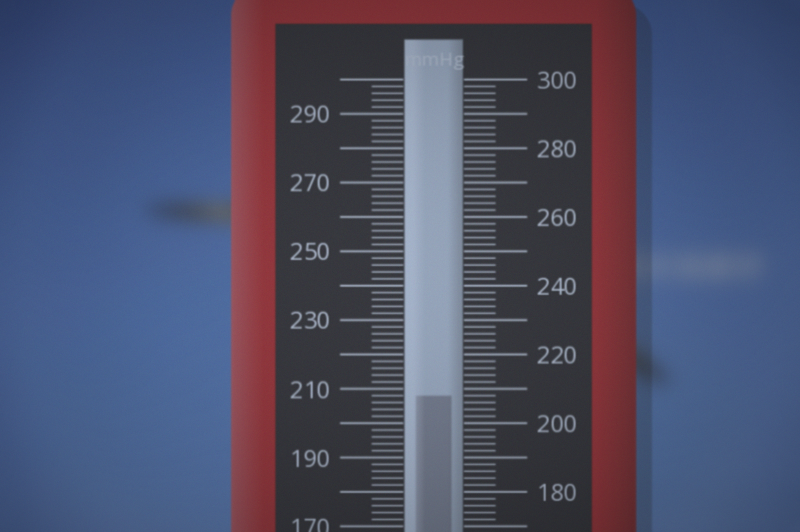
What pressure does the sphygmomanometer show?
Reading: 208 mmHg
